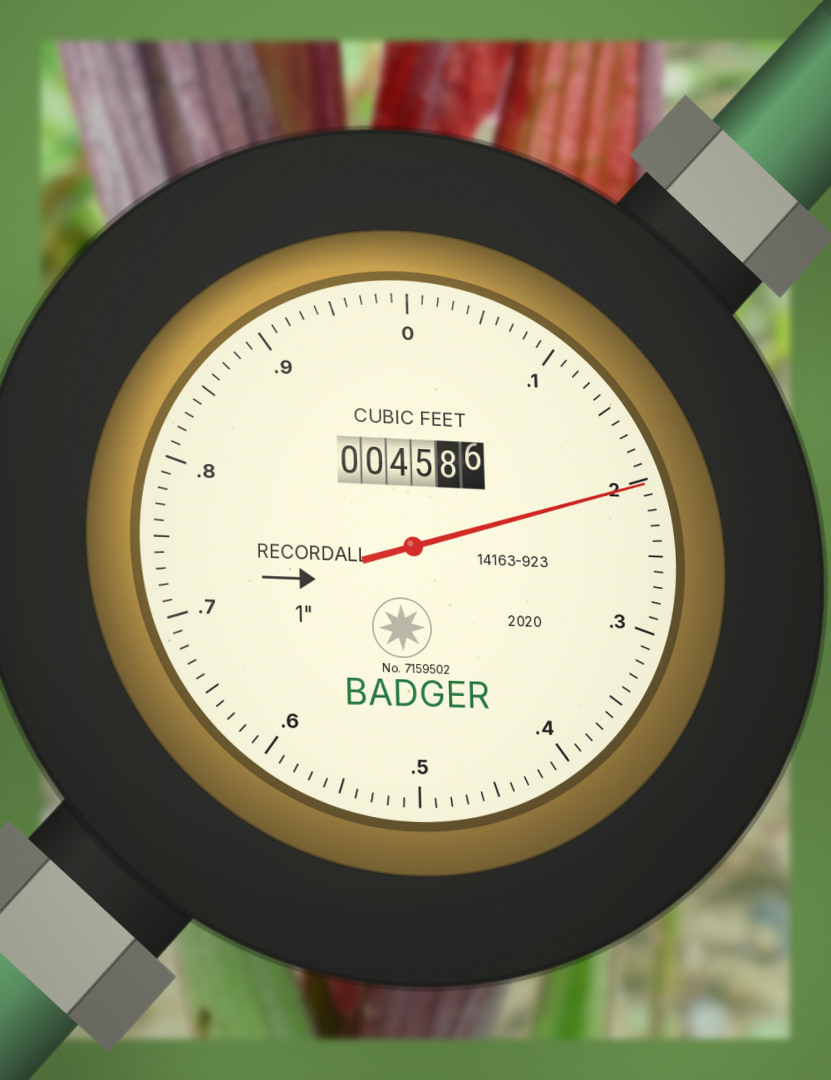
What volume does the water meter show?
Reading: 4586.20 ft³
